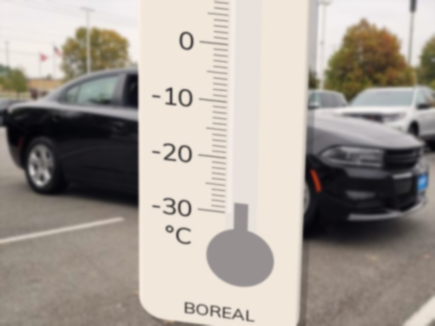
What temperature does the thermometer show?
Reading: -28 °C
